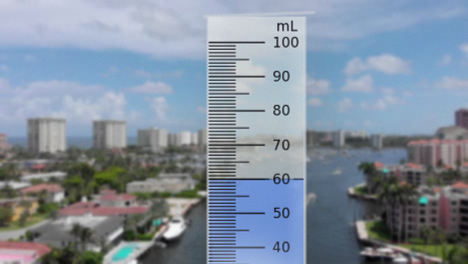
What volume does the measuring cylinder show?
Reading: 60 mL
